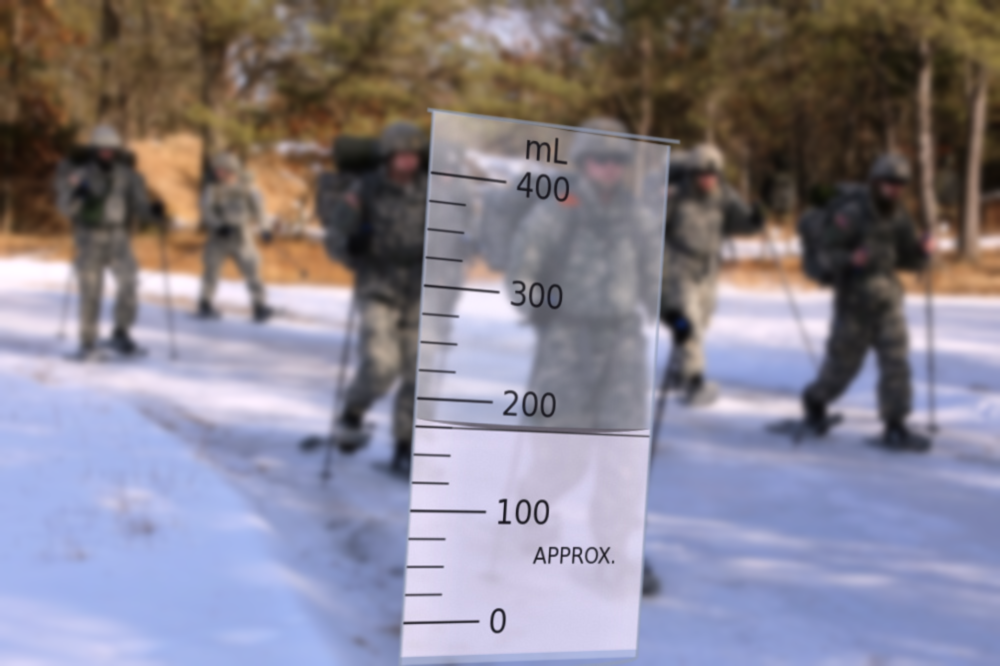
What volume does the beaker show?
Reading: 175 mL
